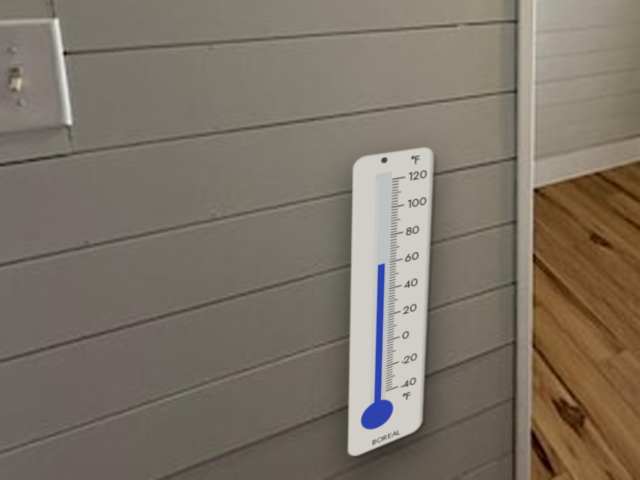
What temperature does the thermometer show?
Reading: 60 °F
